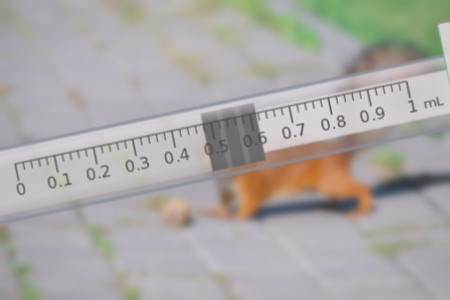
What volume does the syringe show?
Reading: 0.48 mL
